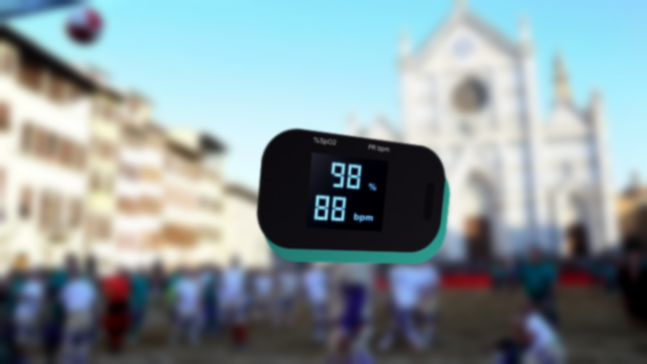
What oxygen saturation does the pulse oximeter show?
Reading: 98 %
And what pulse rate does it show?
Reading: 88 bpm
